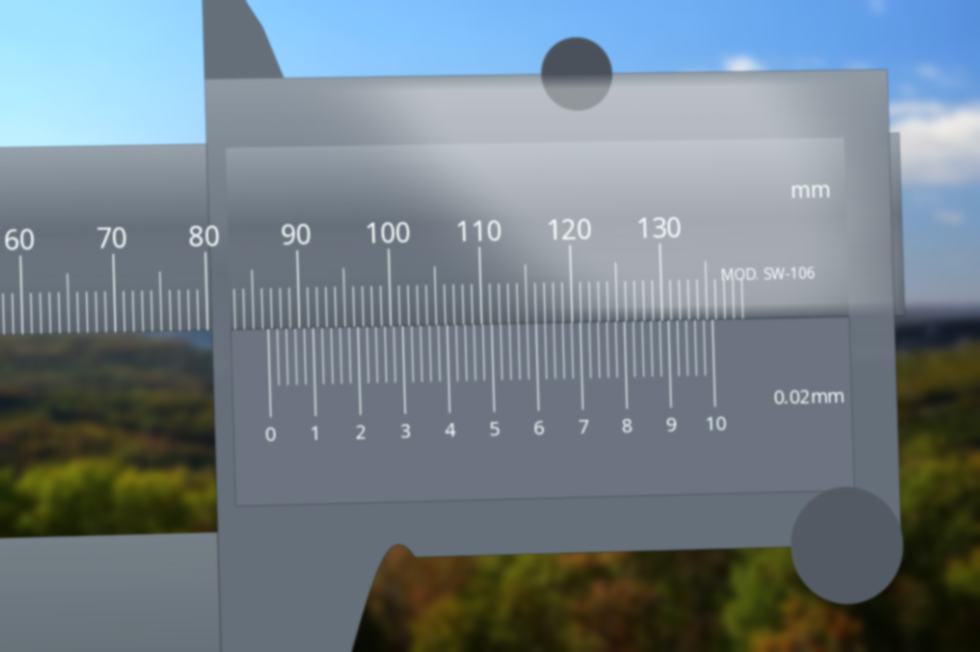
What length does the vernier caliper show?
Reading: 86.6 mm
